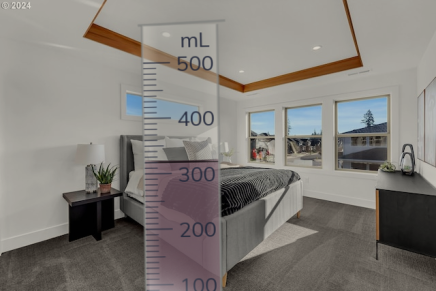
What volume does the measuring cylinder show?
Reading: 320 mL
